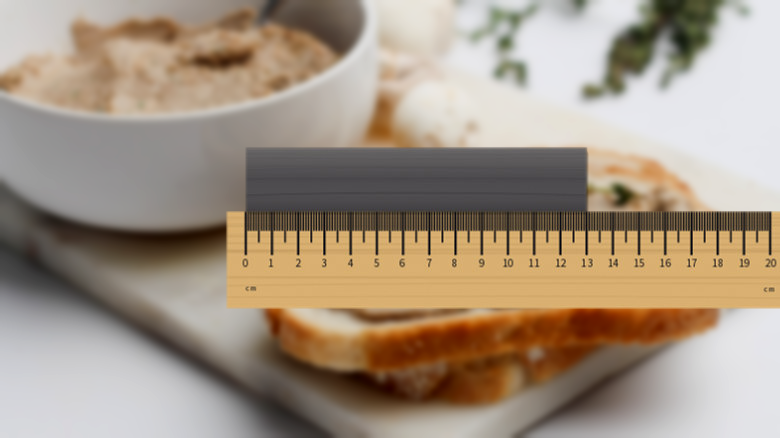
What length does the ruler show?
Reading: 13 cm
